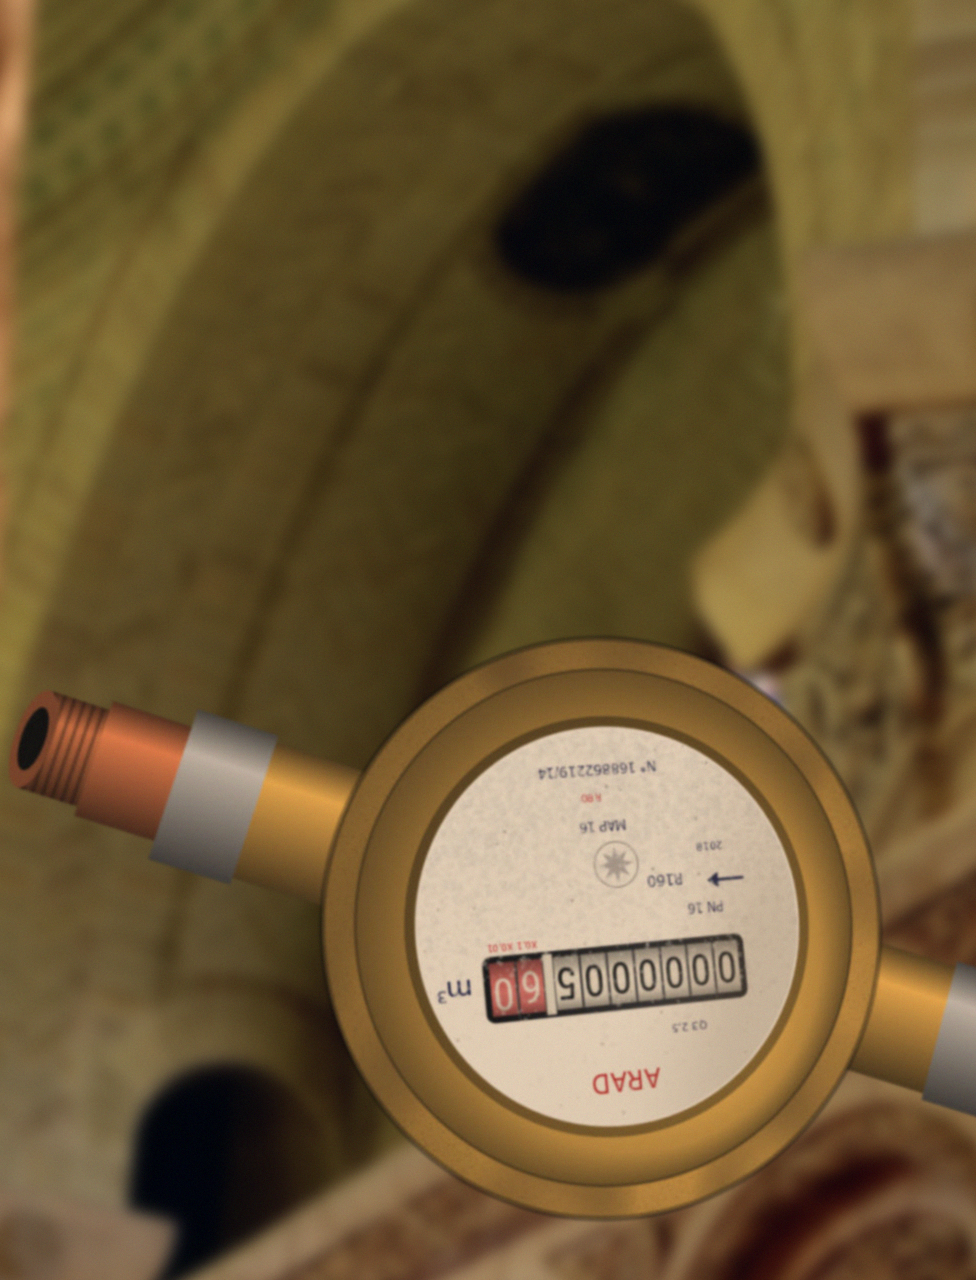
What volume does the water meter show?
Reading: 5.60 m³
